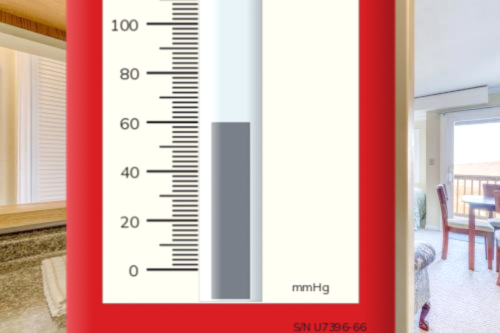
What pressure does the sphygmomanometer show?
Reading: 60 mmHg
